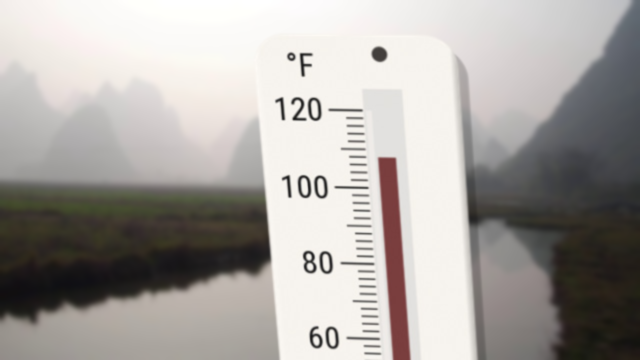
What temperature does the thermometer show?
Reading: 108 °F
